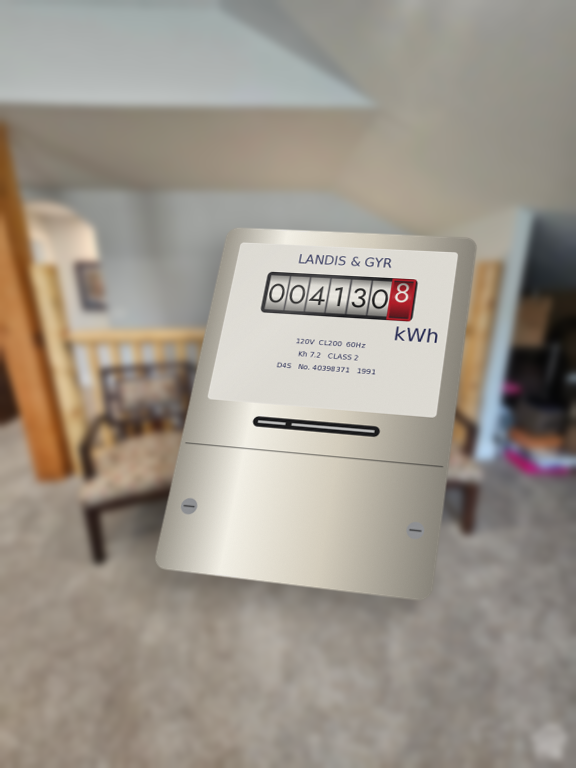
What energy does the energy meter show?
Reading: 4130.8 kWh
